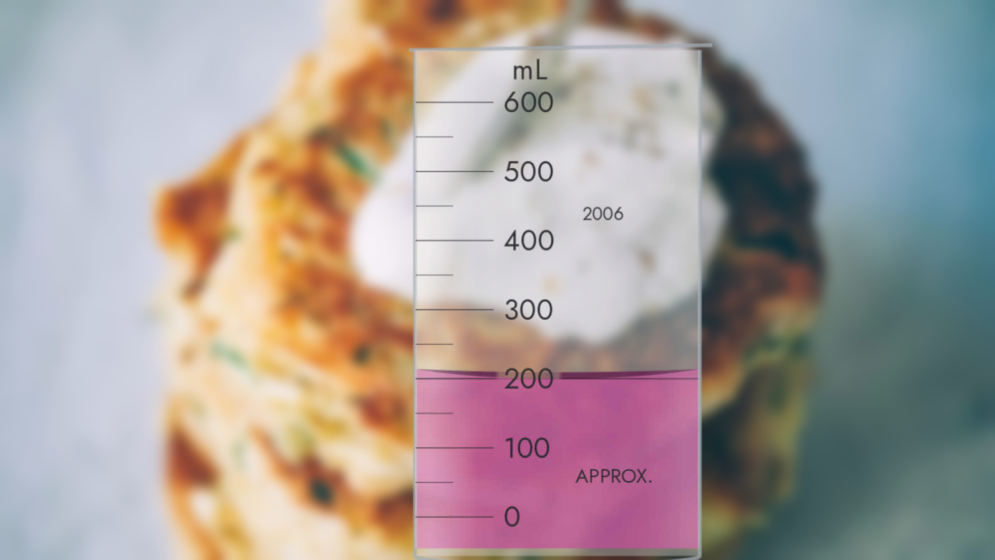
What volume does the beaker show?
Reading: 200 mL
